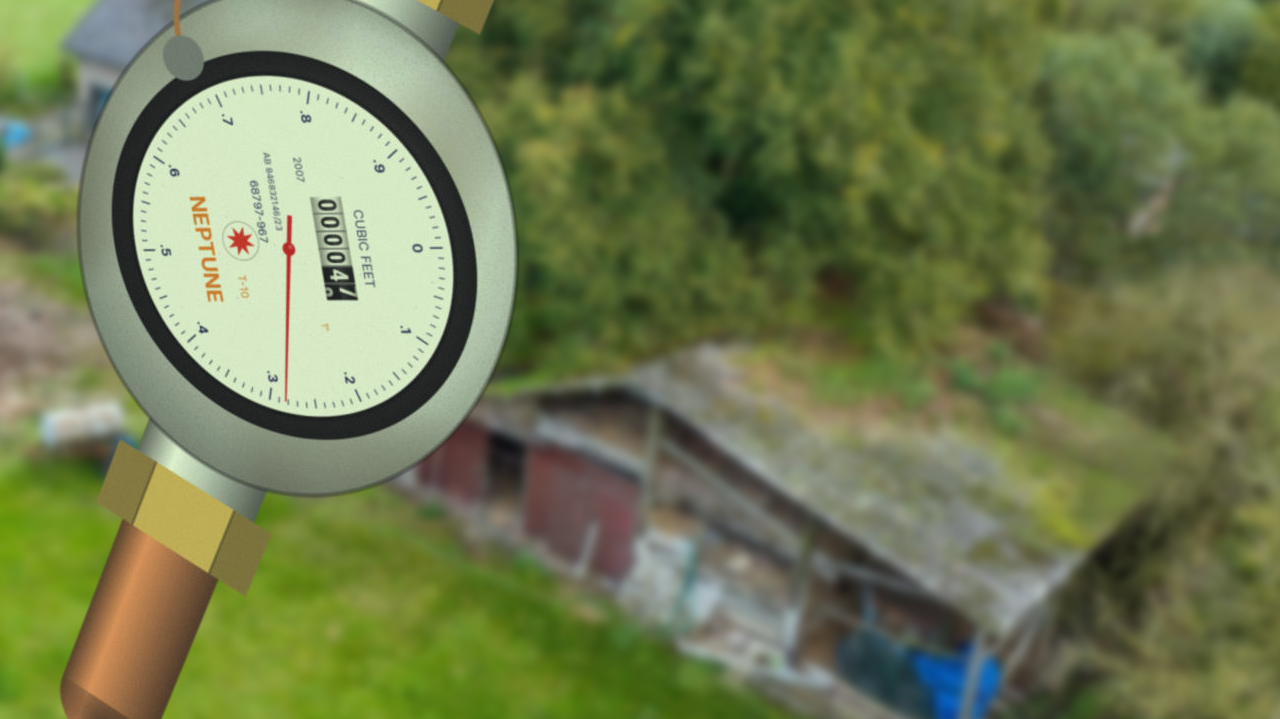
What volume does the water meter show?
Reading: 47.28 ft³
